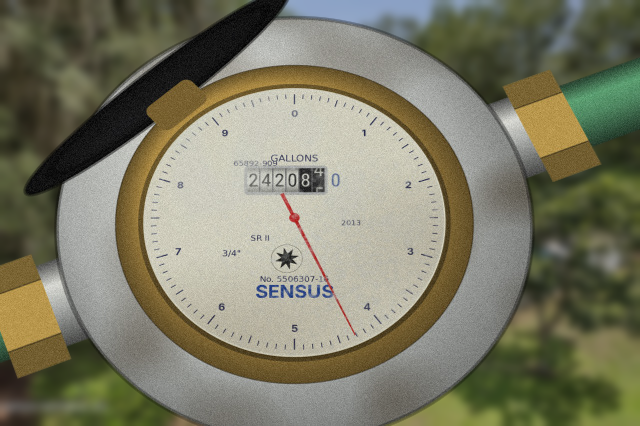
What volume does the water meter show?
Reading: 2420844.3 gal
